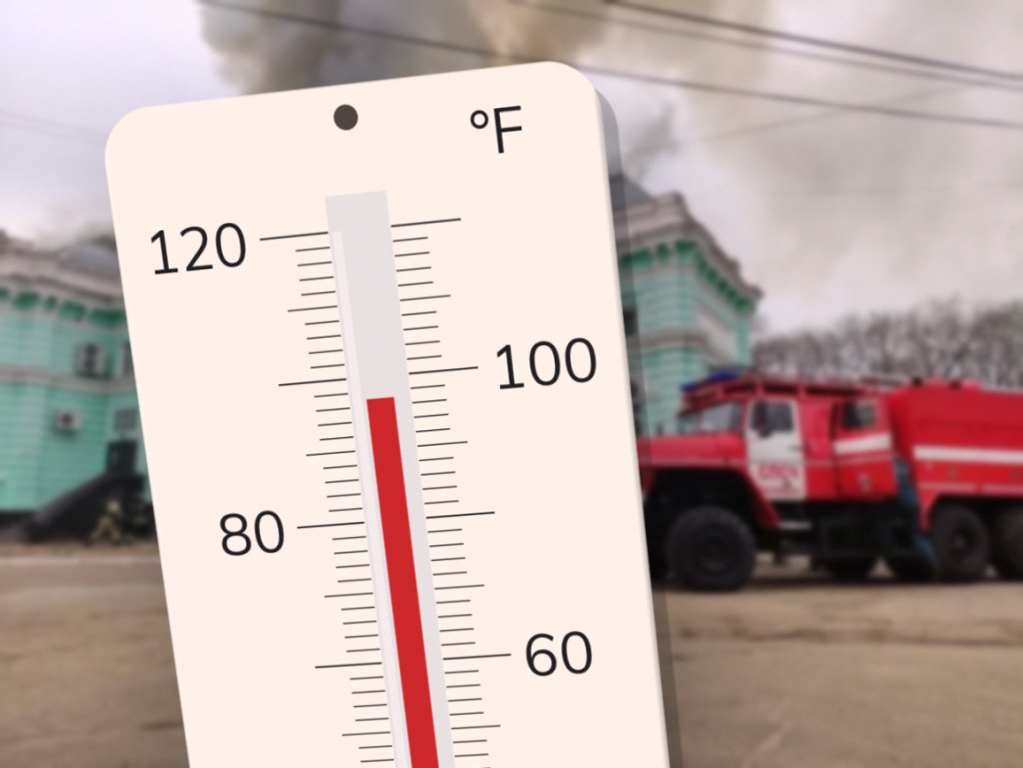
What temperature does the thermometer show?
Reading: 97 °F
